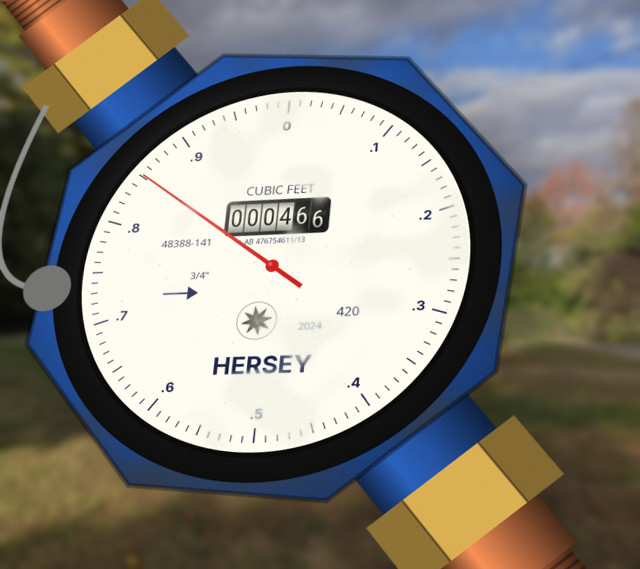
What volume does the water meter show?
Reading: 465.85 ft³
